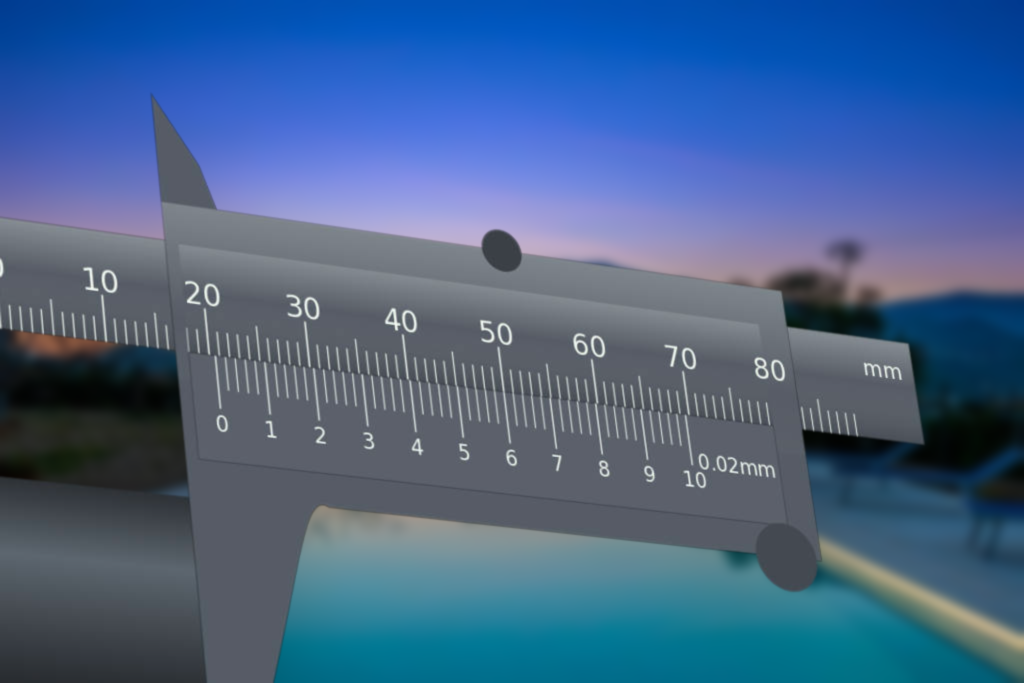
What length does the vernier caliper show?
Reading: 20.6 mm
